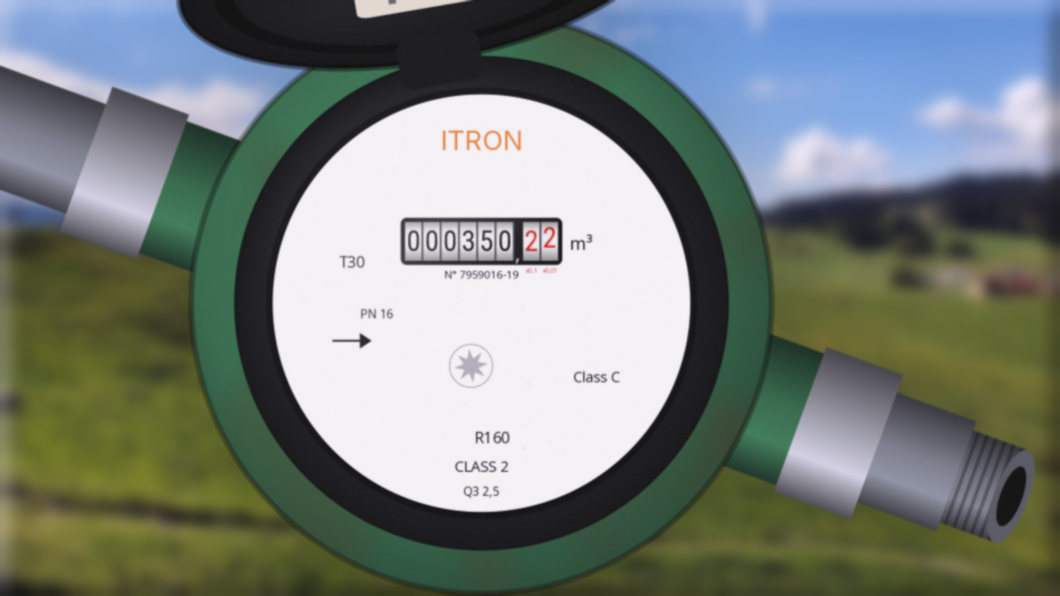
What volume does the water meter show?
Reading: 350.22 m³
